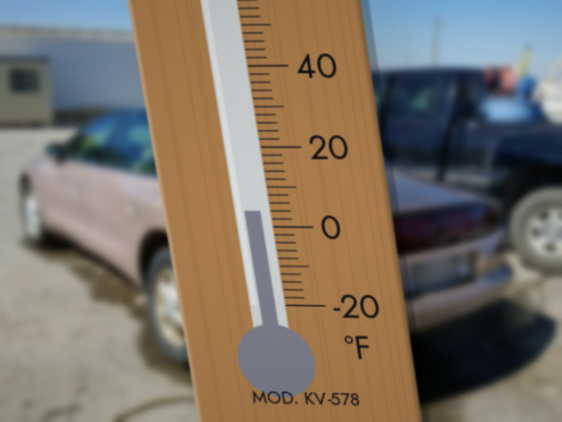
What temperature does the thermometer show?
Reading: 4 °F
